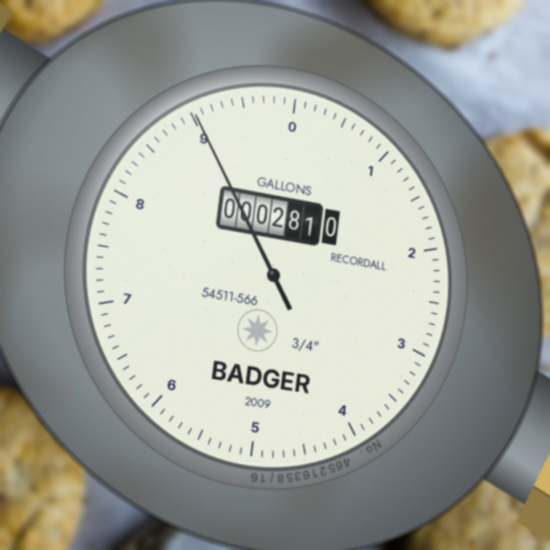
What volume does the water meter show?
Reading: 2809.0 gal
